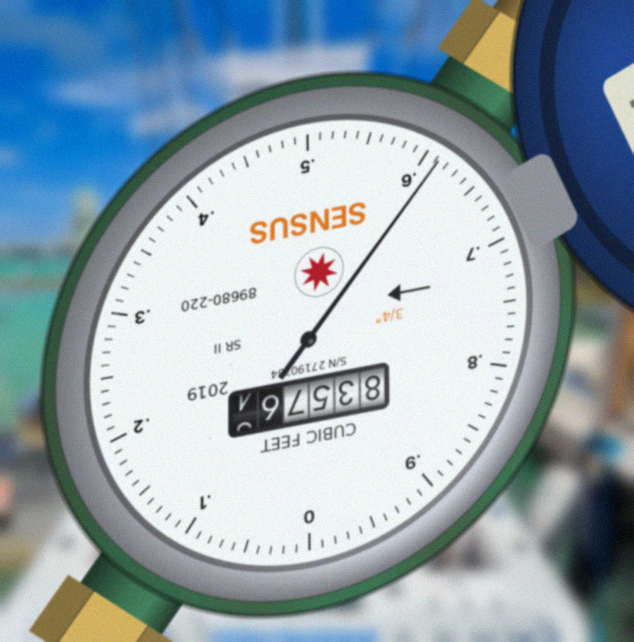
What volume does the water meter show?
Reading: 835763.61 ft³
